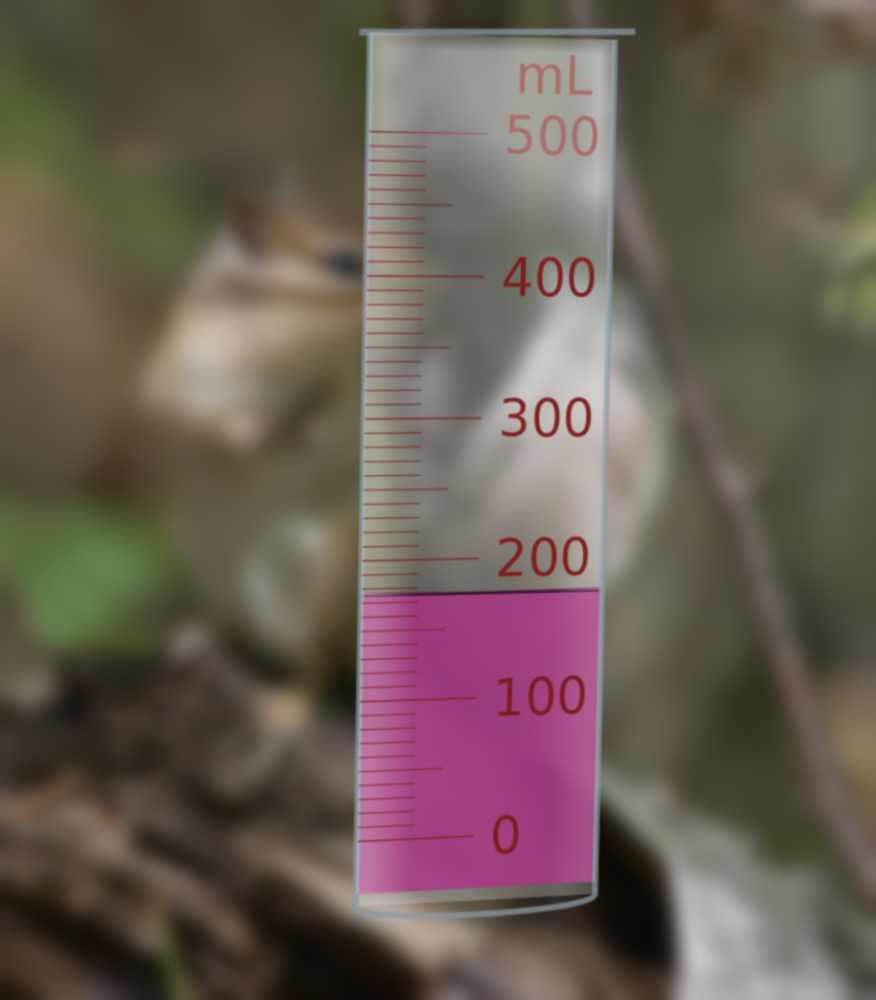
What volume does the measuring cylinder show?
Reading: 175 mL
